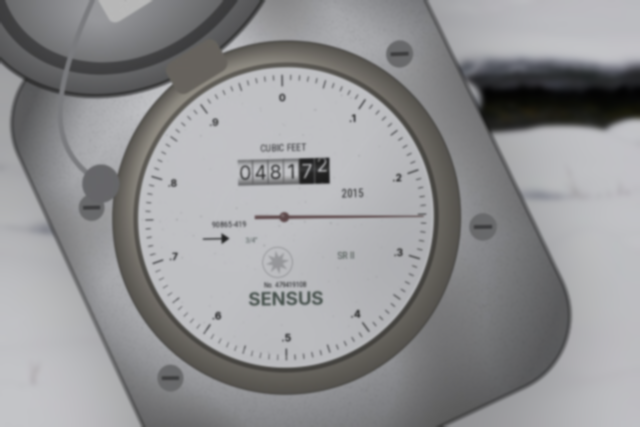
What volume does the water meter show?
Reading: 48172.25 ft³
